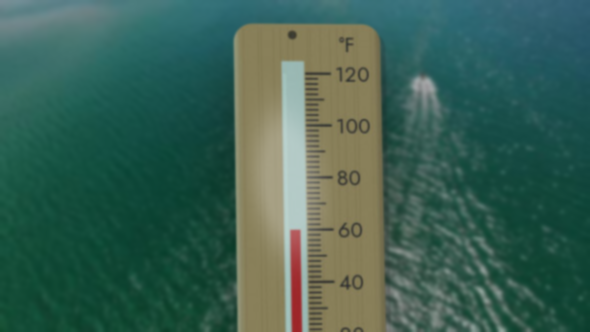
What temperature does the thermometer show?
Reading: 60 °F
